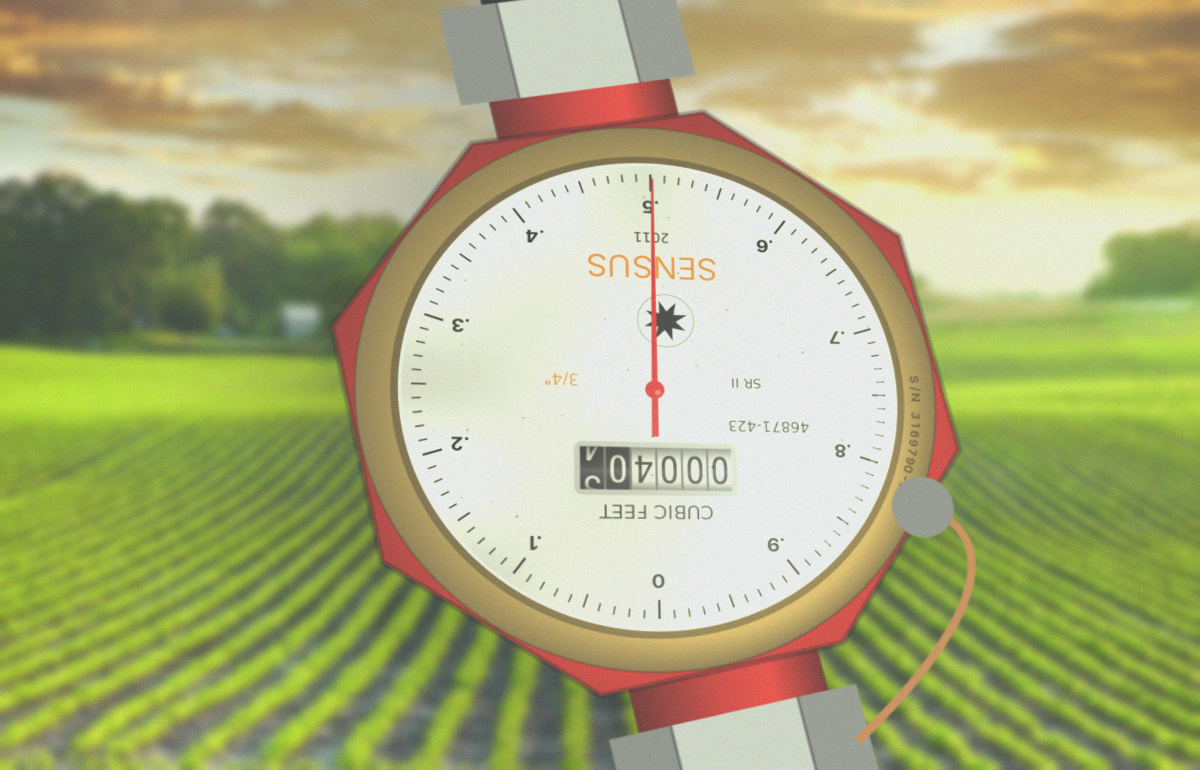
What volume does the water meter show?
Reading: 403.50 ft³
